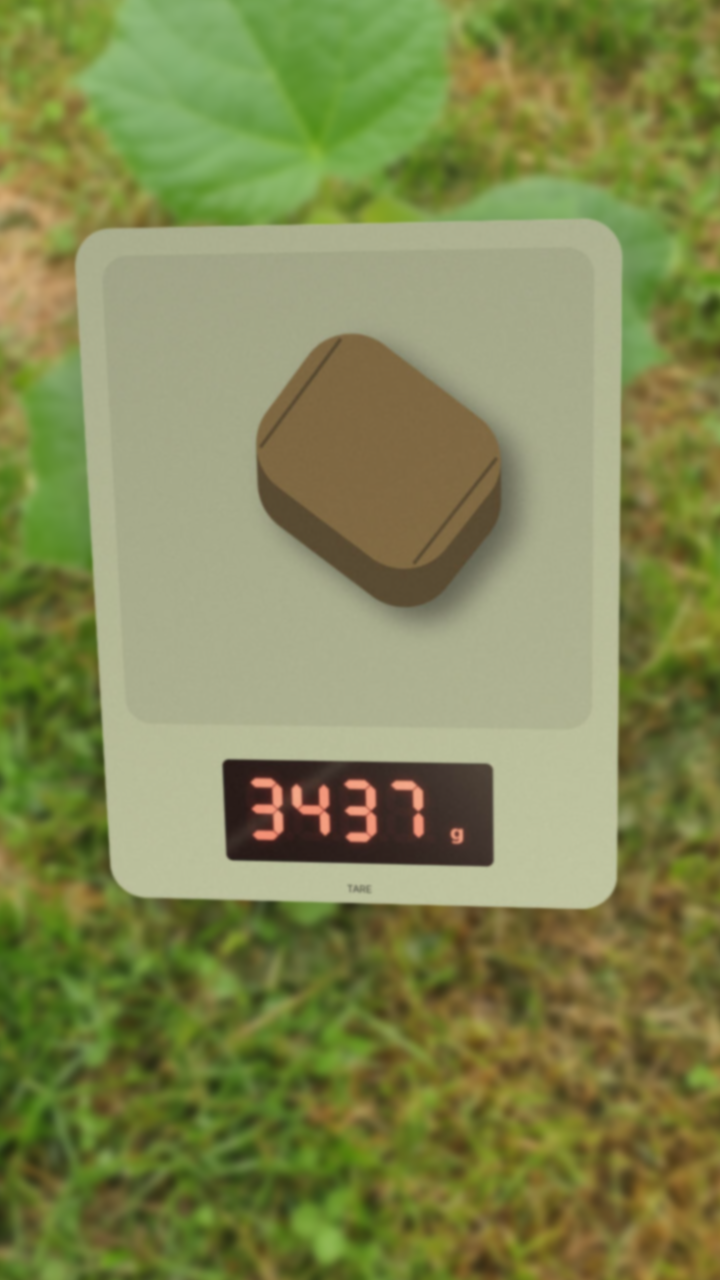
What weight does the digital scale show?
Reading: 3437 g
